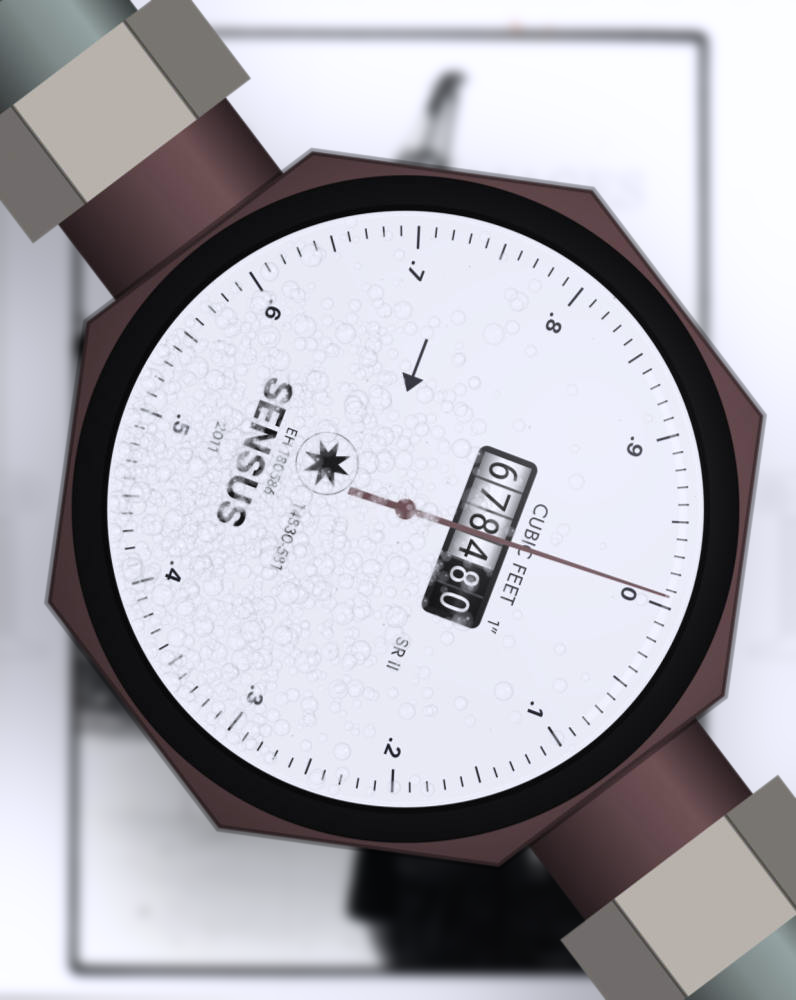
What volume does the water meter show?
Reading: 678479.99 ft³
